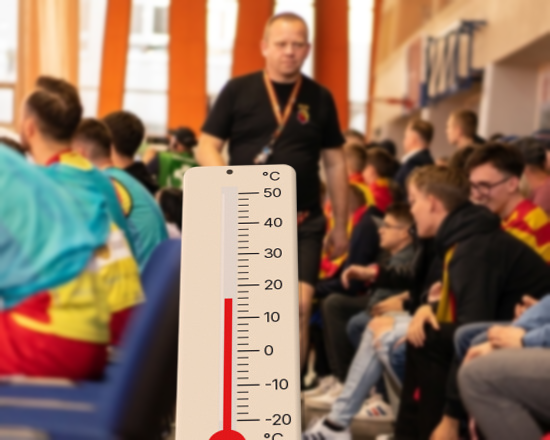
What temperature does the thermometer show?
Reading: 16 °C
